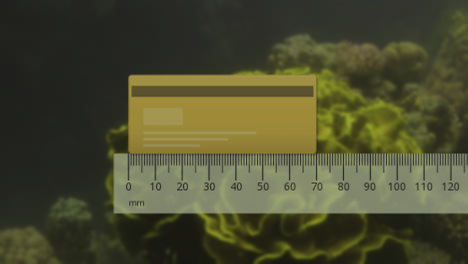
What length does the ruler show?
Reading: 70 mm
